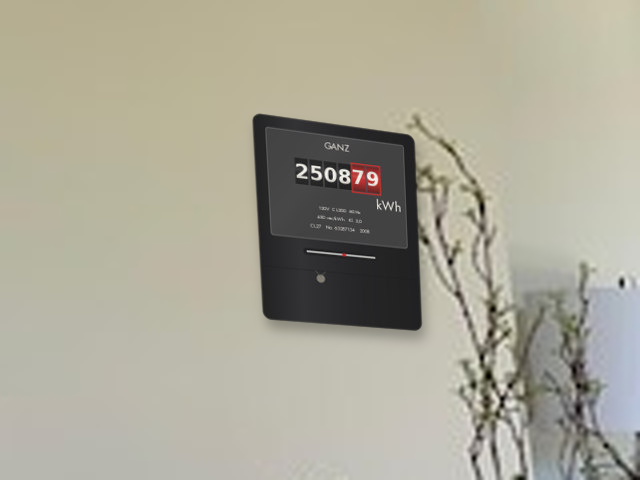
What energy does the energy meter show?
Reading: 2508.79 kWh
